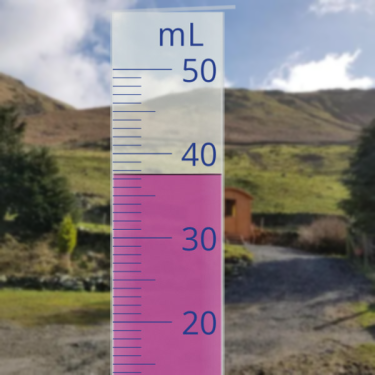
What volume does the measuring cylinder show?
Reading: 37.5 mL
